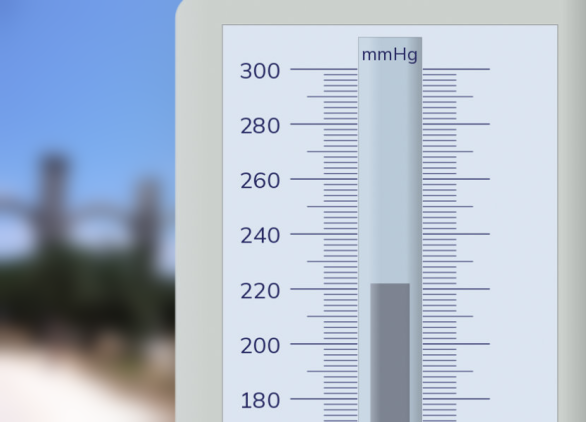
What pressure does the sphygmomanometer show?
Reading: 222 mmHg
